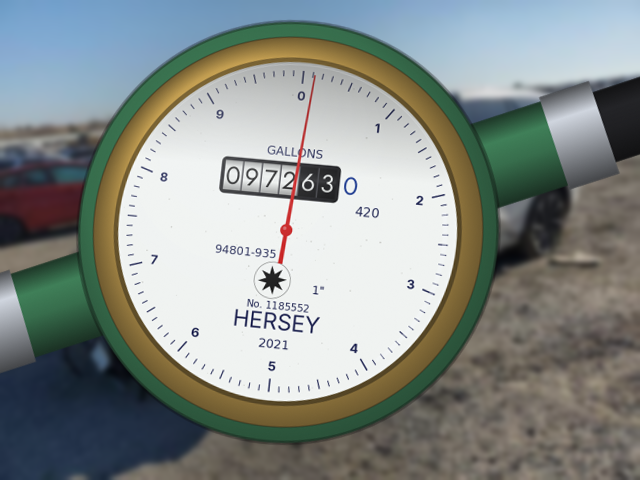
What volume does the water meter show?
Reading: 972630.1 gal
